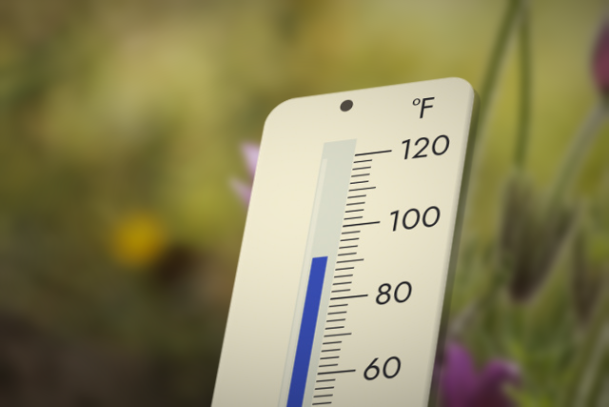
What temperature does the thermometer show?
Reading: 92 °F
